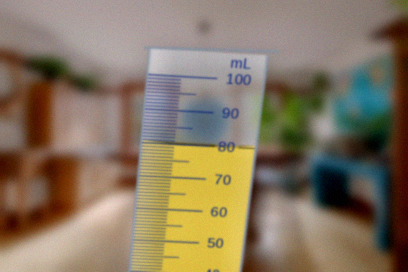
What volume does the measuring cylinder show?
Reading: 80 mL
